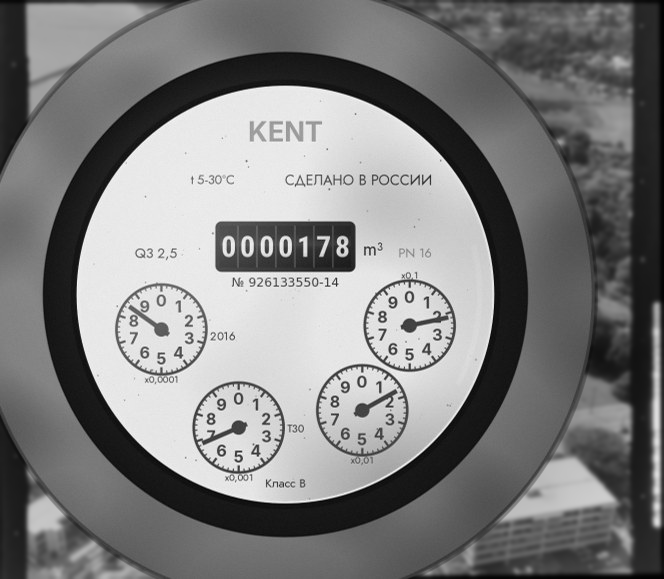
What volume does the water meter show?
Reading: 178.2168 m³
